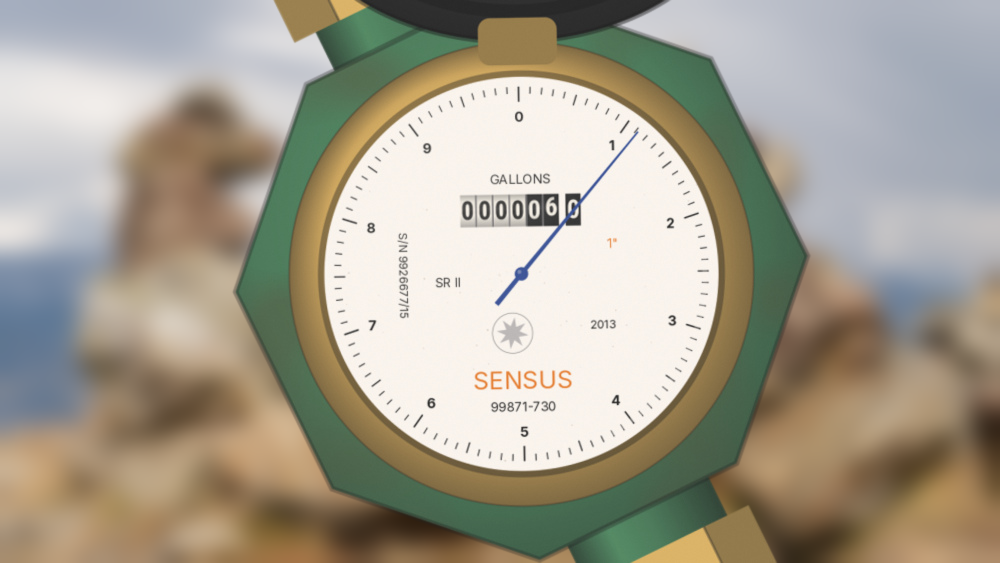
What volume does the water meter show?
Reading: 61.1 gal
